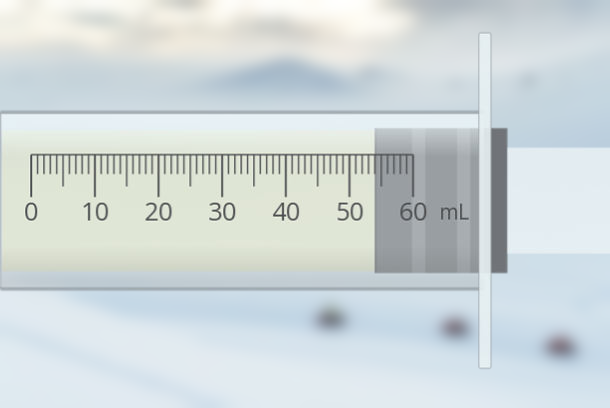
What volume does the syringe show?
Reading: 54 mL
